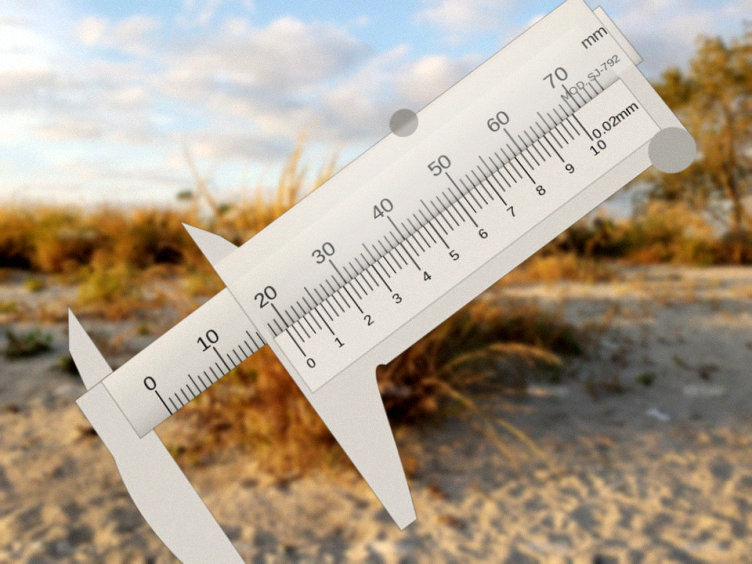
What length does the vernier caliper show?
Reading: 19.6 mm
